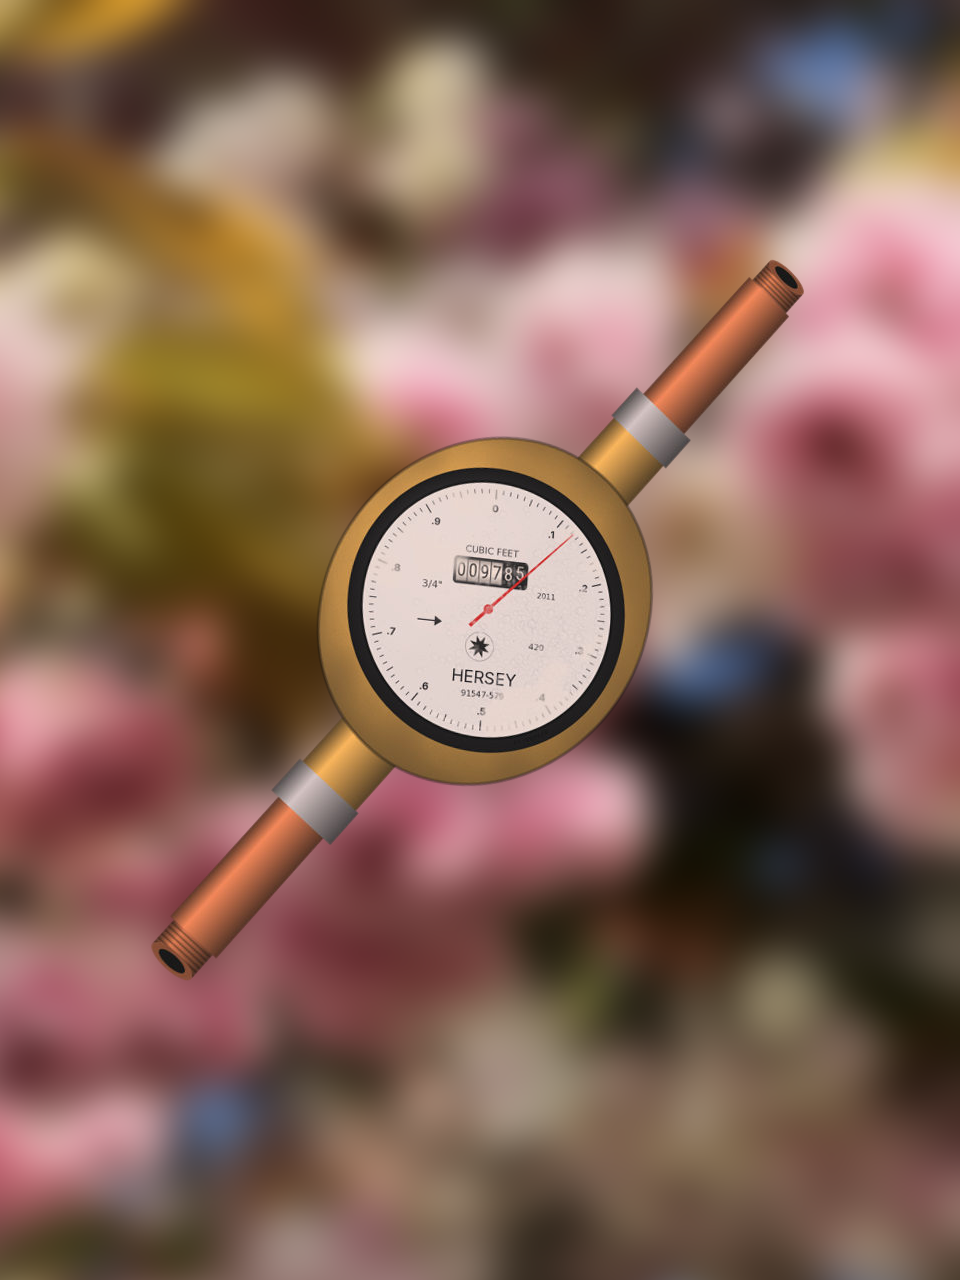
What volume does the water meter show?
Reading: 9785.12 ft³
